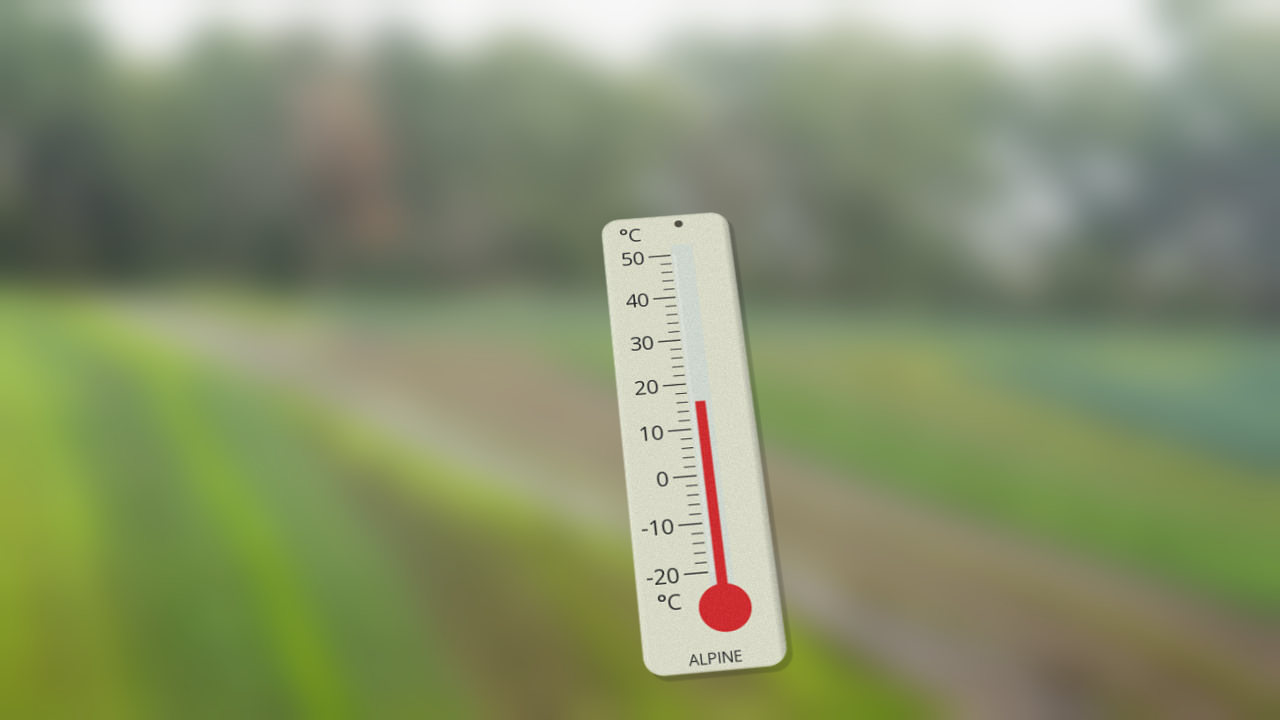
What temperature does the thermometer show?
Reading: 16 °C
